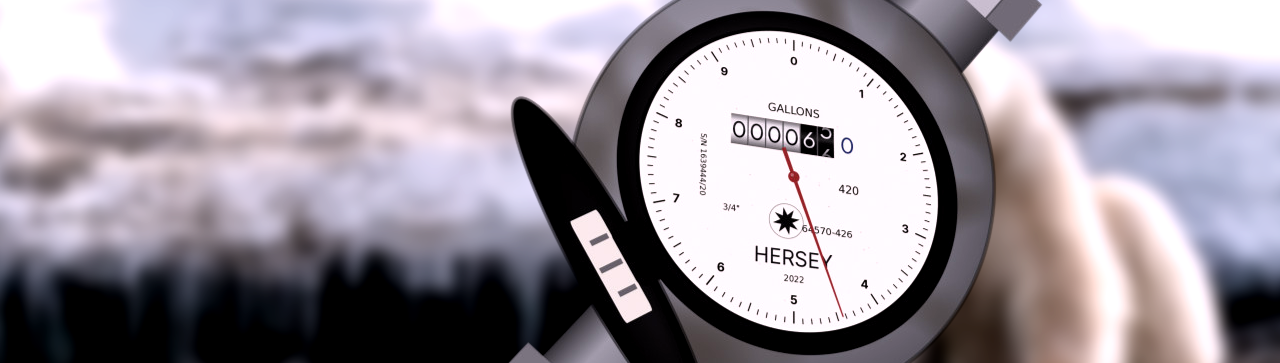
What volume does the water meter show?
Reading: 654.4 gal
